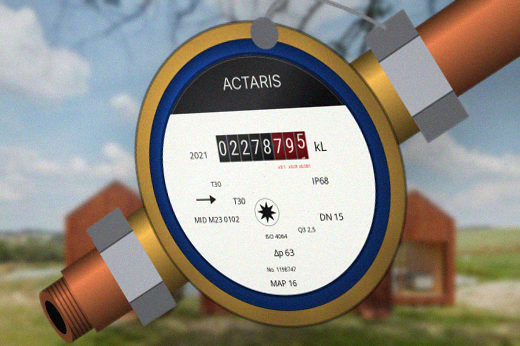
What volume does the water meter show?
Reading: 2278.795 kL
